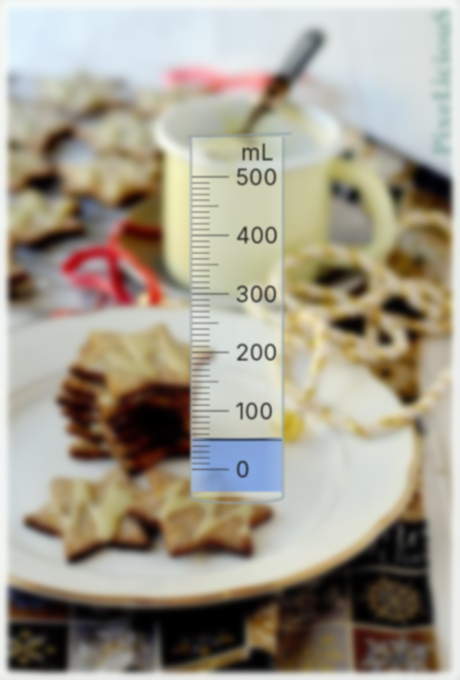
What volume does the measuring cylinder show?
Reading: 50 mL
